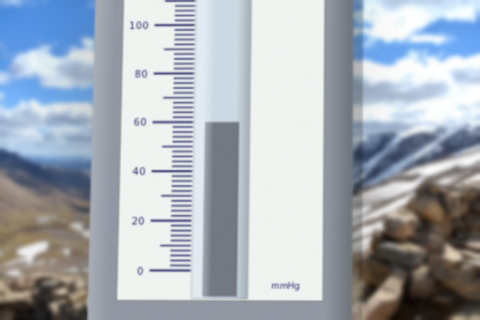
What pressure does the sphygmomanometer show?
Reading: 60 mmHg
